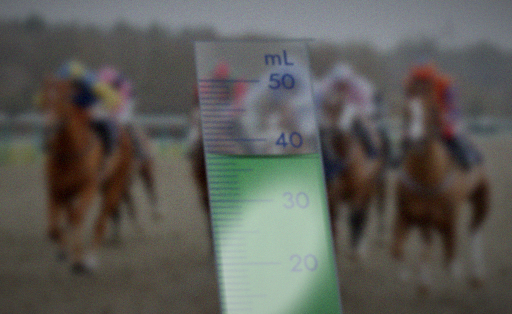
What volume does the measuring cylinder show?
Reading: 37 mL
